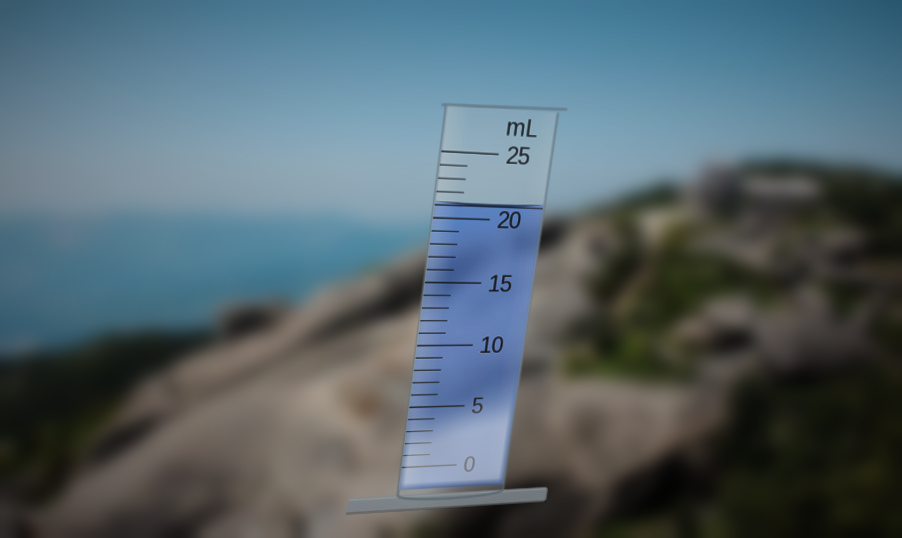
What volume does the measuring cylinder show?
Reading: 21 mL
